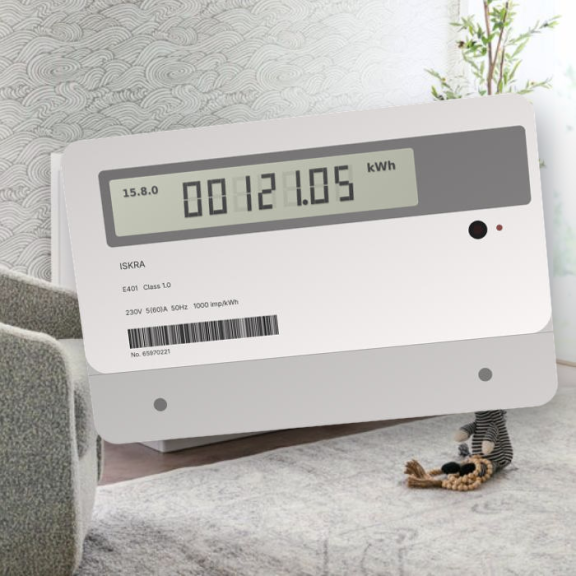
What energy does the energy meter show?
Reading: 121.05 kWh
